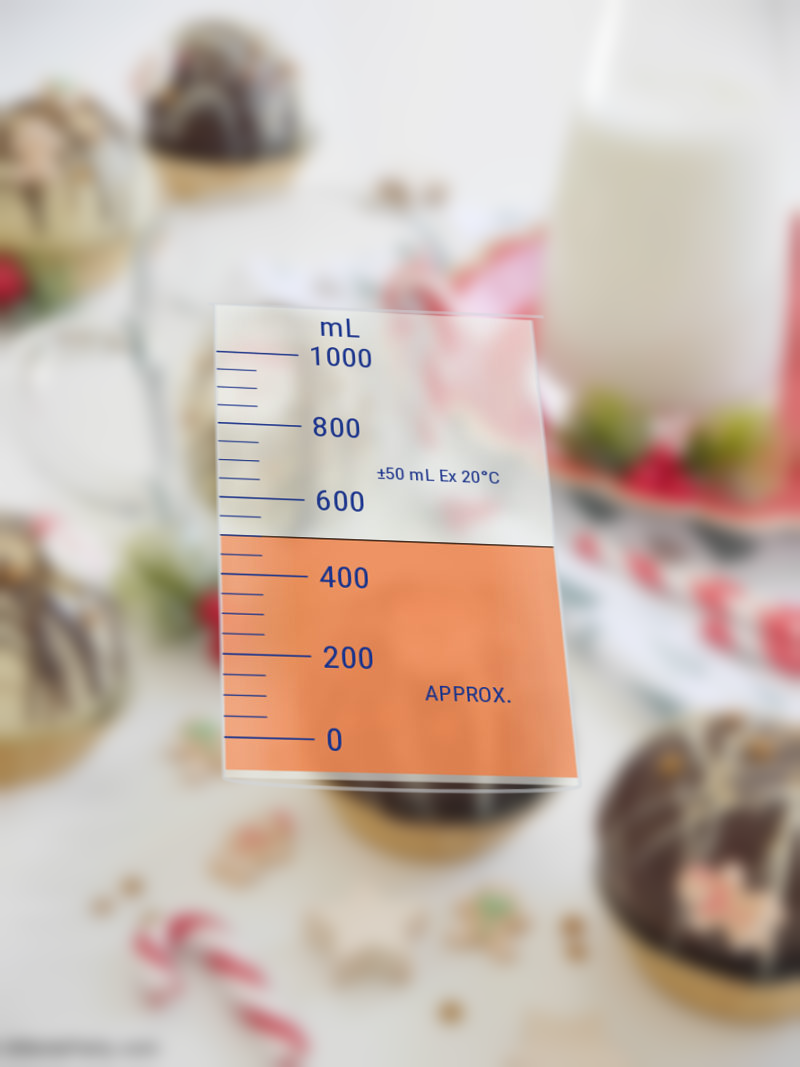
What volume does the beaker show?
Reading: 500 mL
